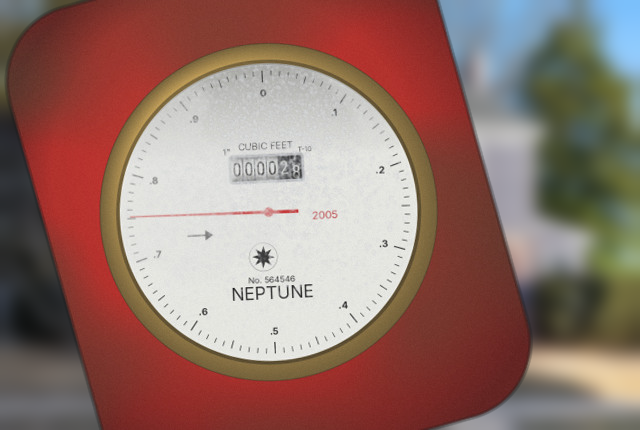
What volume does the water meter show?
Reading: 27.75 ft³
